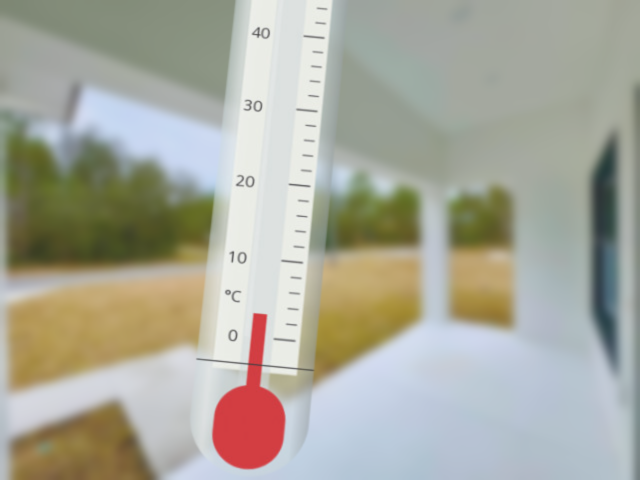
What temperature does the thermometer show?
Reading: 3 °C
